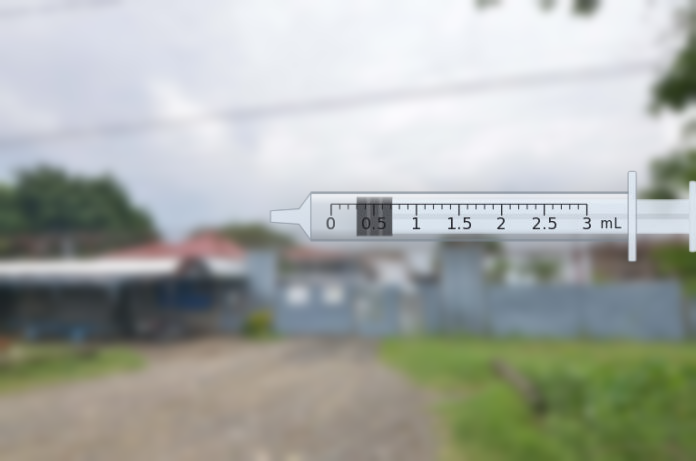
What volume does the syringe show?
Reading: 0.3 mL
